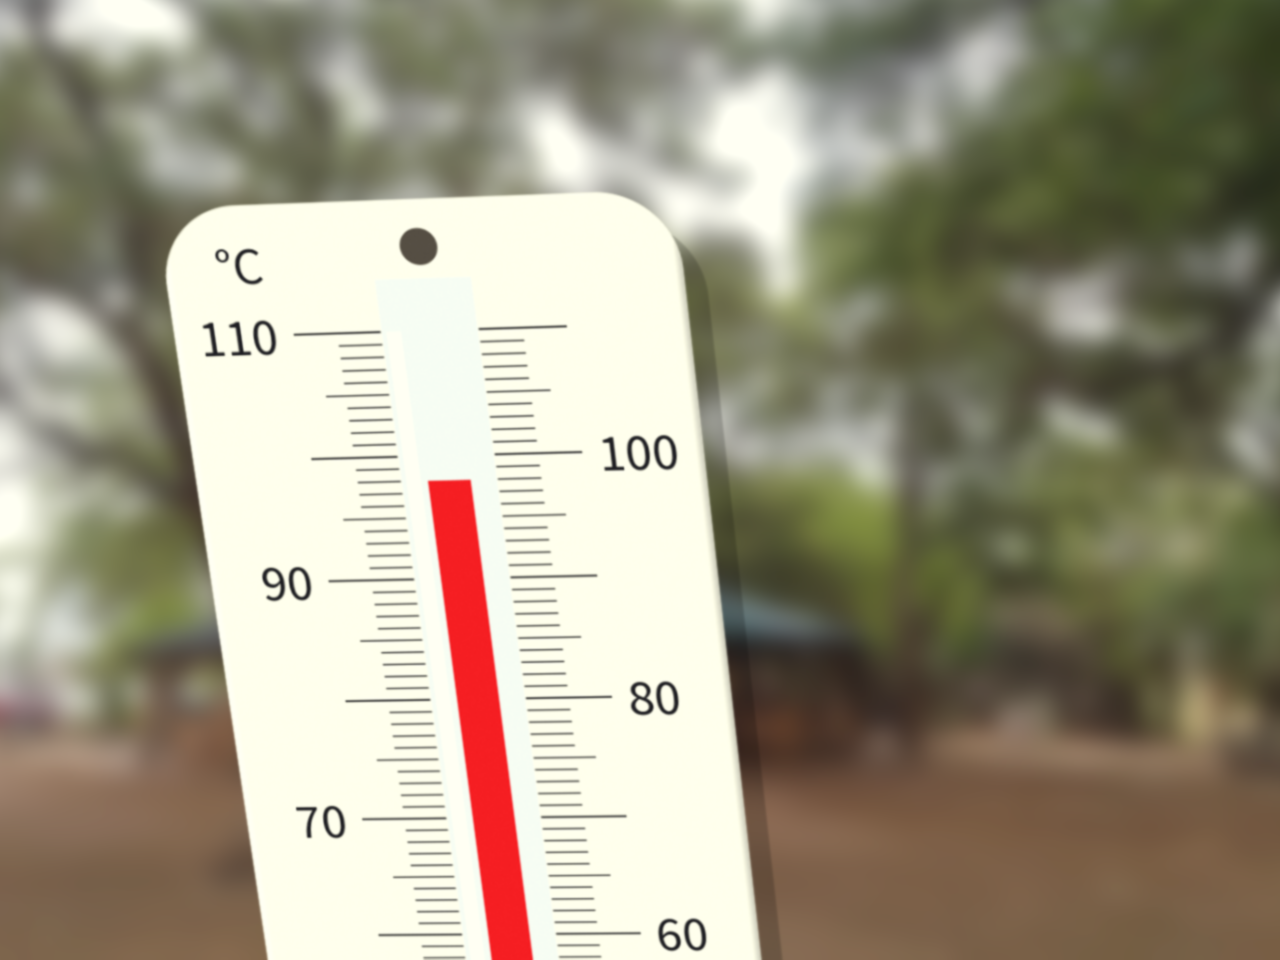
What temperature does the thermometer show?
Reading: 98 °C
